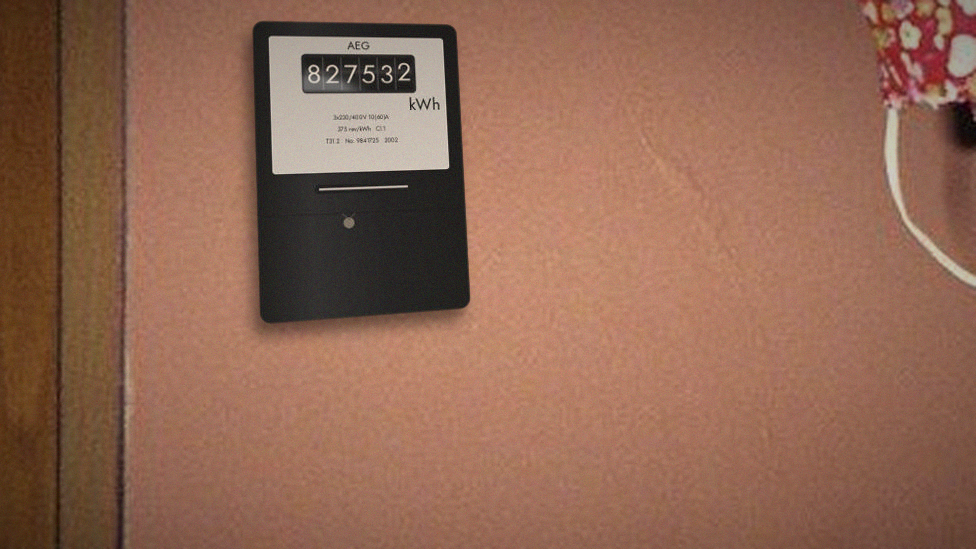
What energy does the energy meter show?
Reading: 827532 kWh
